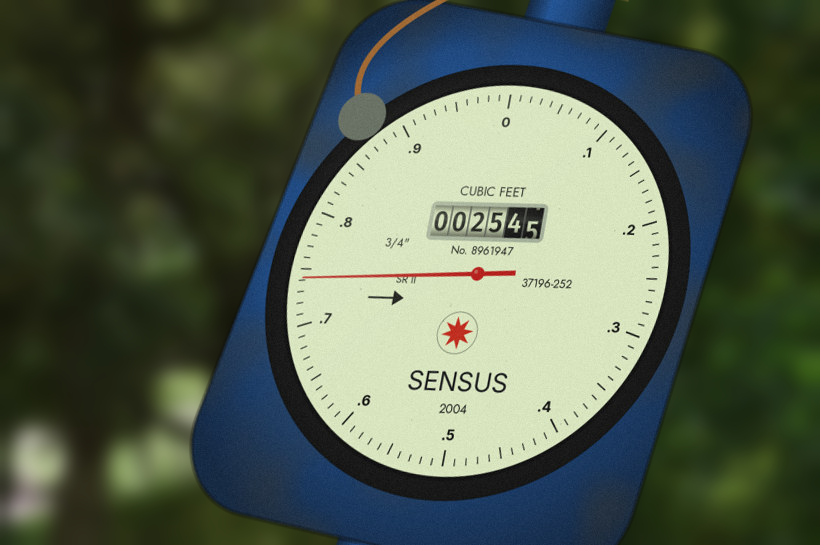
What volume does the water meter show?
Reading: 2544.74 ft³
